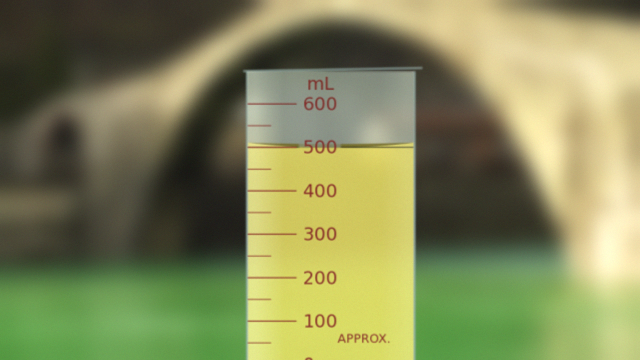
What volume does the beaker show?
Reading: 500 mL
